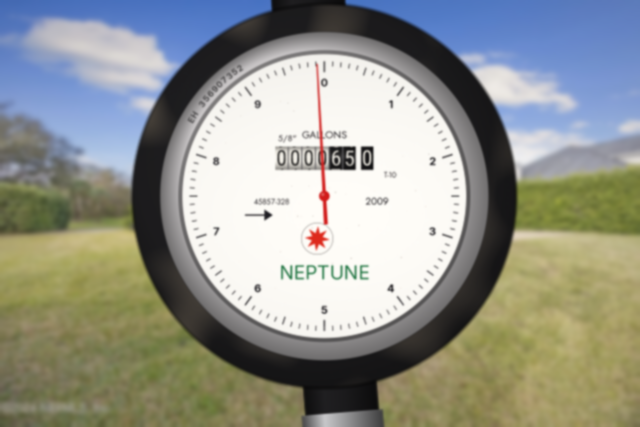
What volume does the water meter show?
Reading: 649.9 gal
